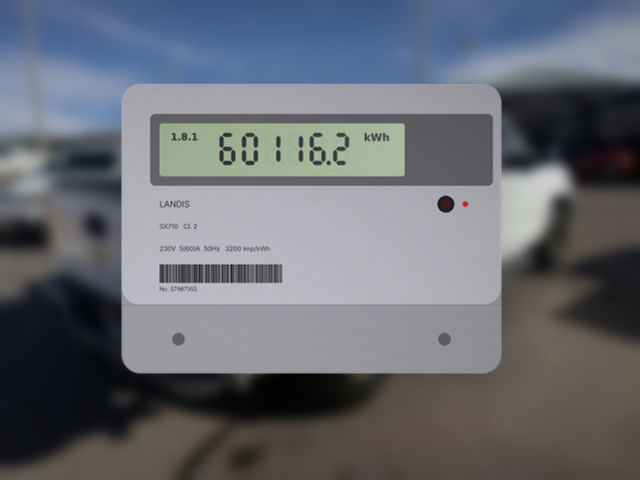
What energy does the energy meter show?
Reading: 60116.2 kWh
